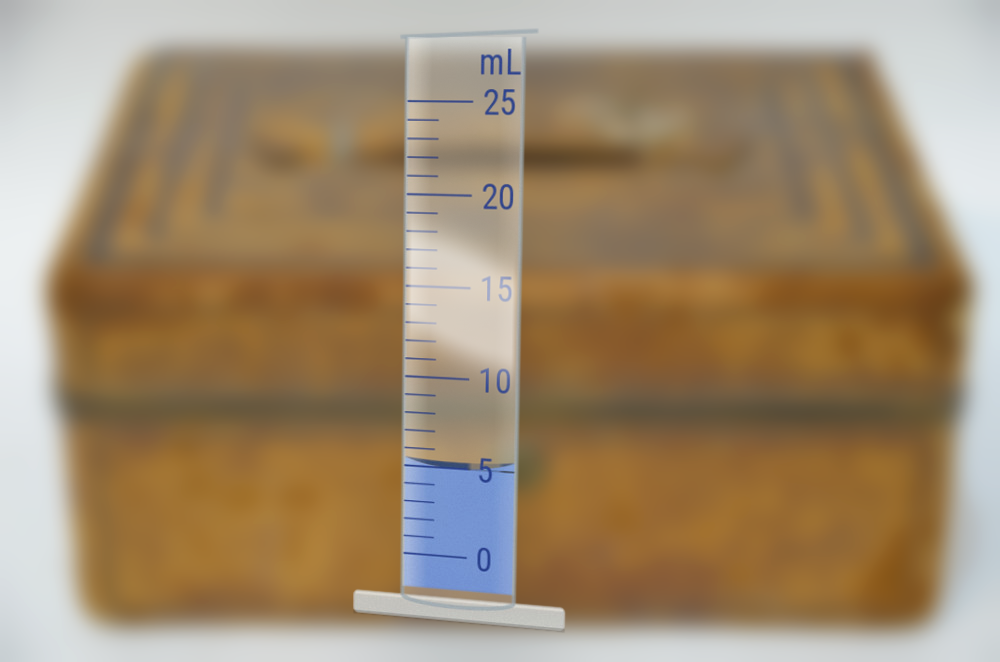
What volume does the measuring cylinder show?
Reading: 5 mL
